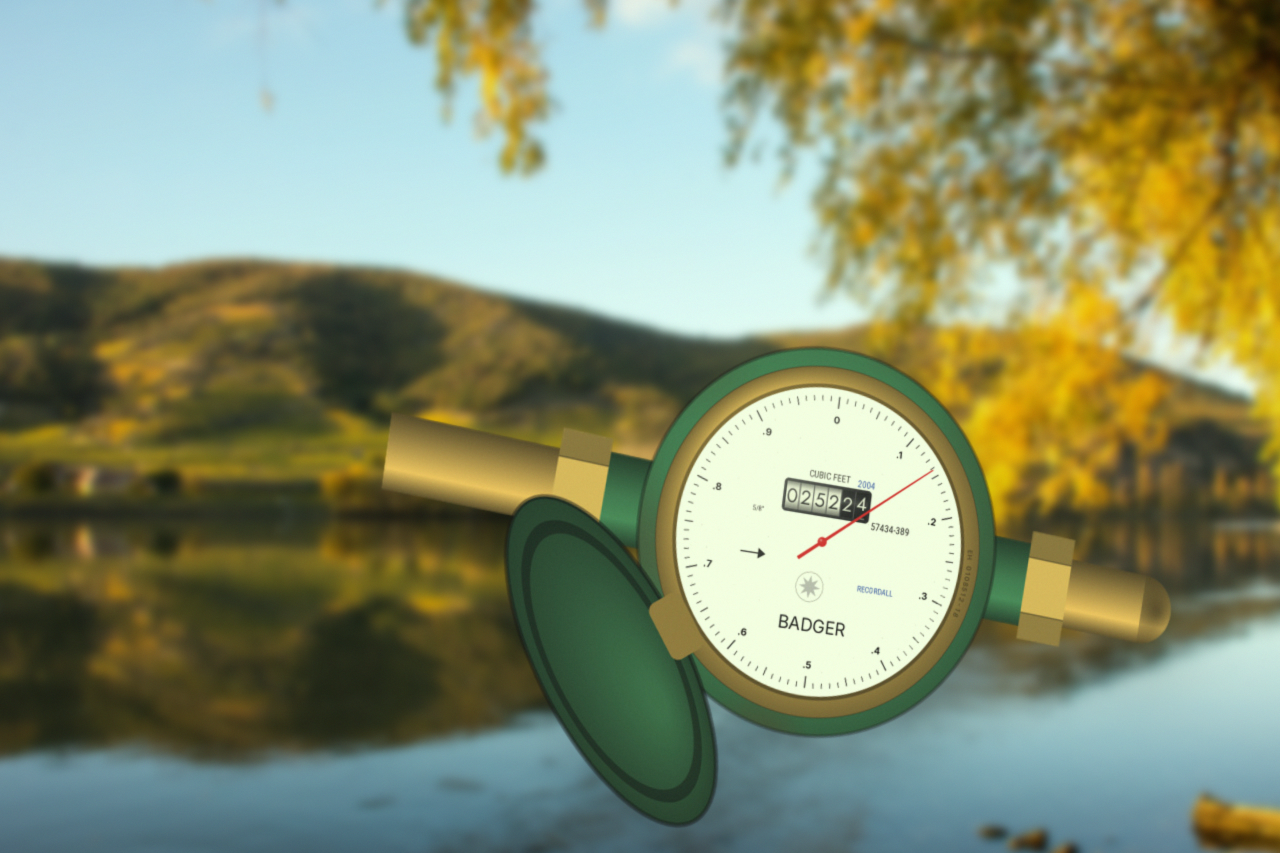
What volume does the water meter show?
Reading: 25224.14 ft³
